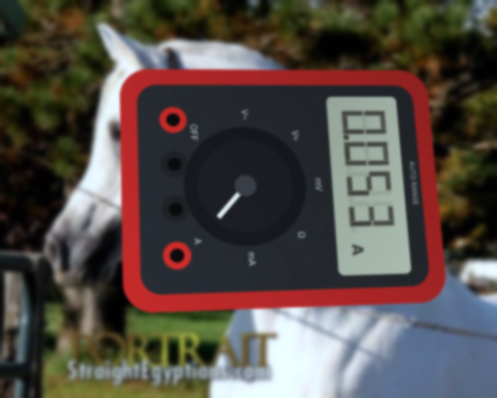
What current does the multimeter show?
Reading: 0.053 A
